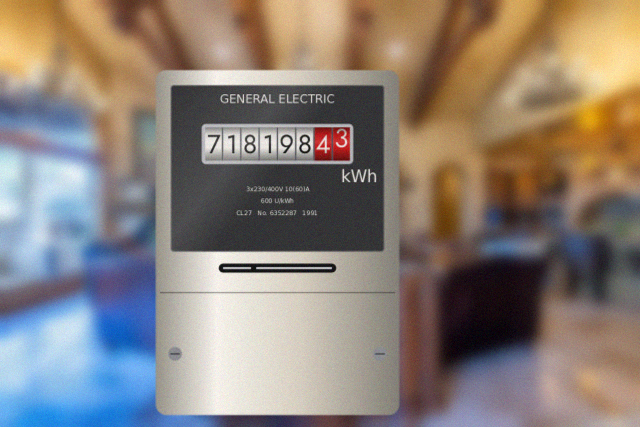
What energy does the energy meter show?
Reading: 718198.43 kWh
